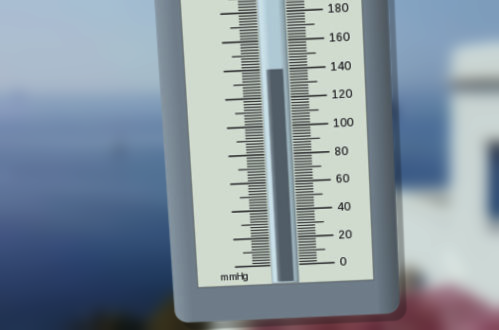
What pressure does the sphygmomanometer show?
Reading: 140 mmHg
